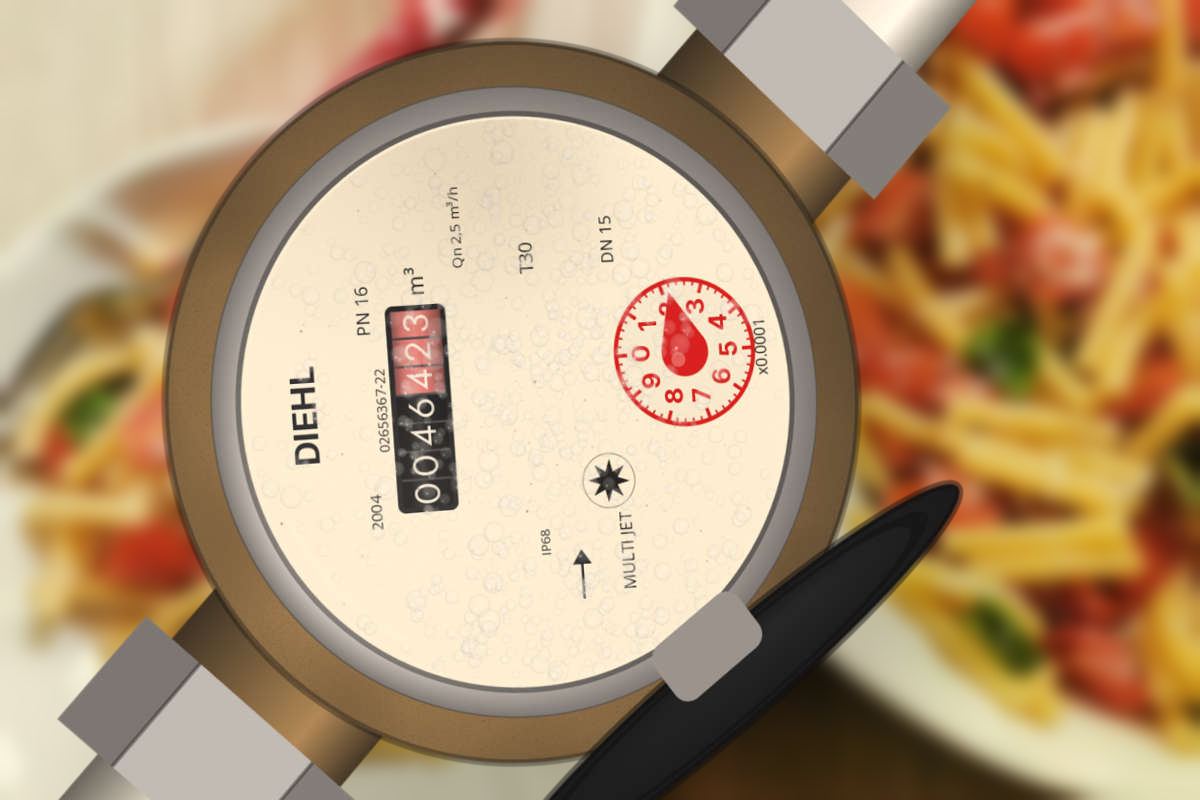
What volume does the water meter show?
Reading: 46.4232 m³
